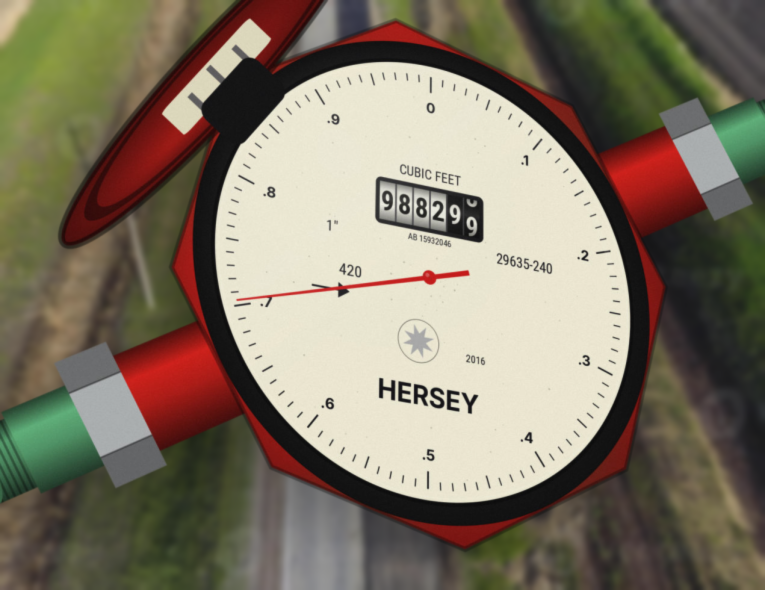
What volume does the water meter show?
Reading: 988298.70 ft³
